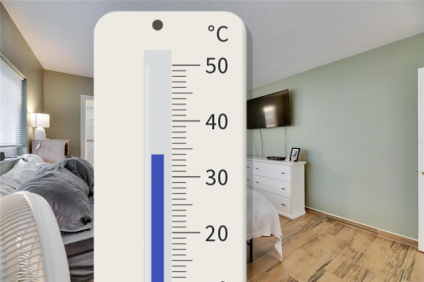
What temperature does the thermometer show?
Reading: 34 °C
